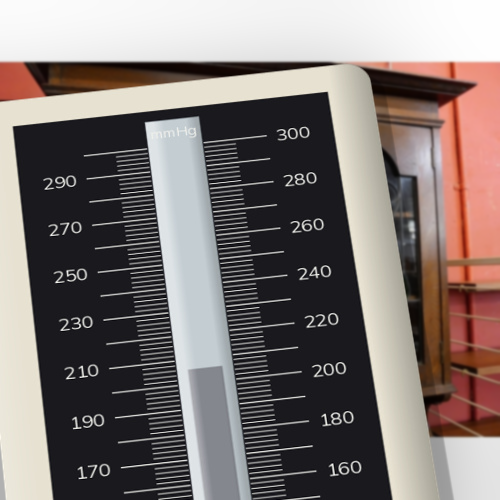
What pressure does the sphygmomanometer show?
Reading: 206 mmHg
